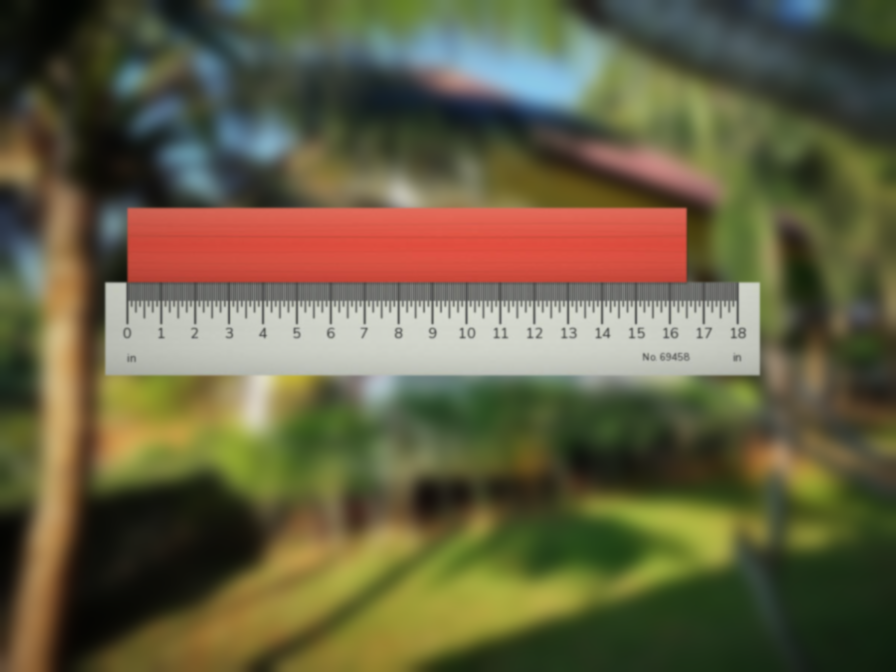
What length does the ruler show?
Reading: 16.5 in
